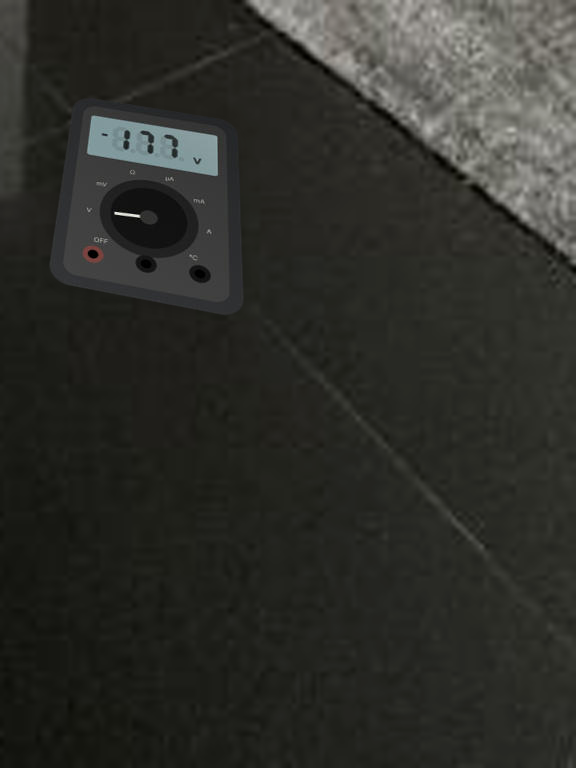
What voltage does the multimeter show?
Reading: -177 V
